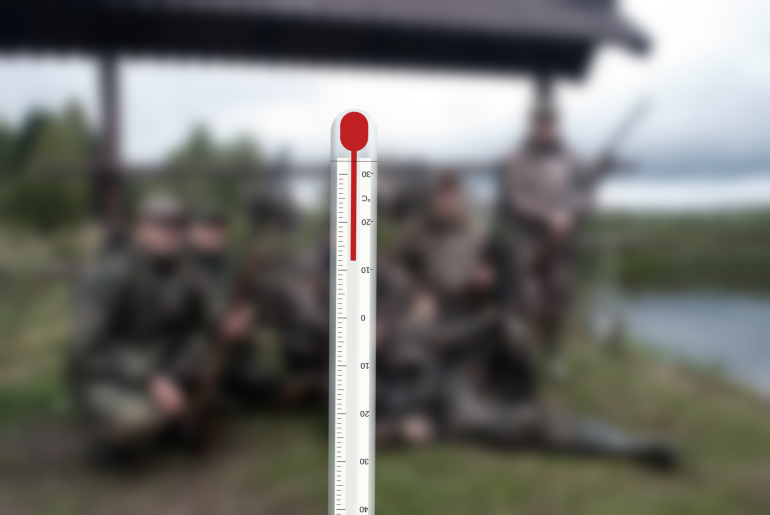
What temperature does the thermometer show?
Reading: -12 °C
